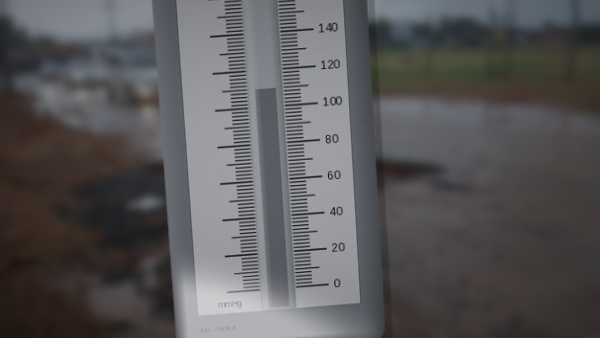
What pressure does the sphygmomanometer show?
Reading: 110 mmHg
